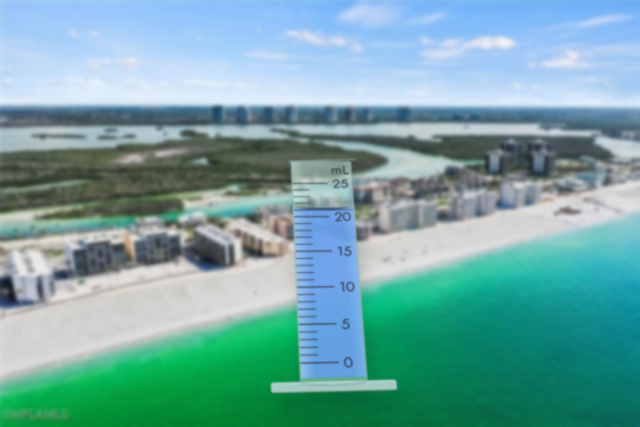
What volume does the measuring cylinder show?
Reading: 21 mL
